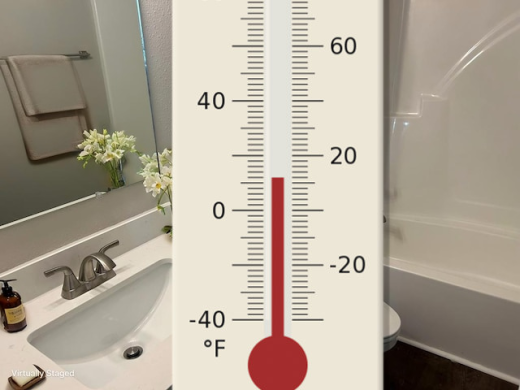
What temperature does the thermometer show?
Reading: 12 °F
